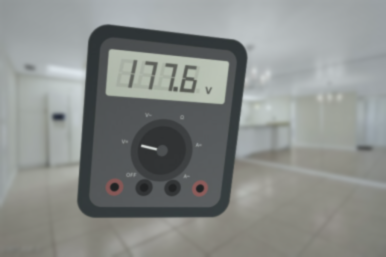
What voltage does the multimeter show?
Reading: 177.6 V
